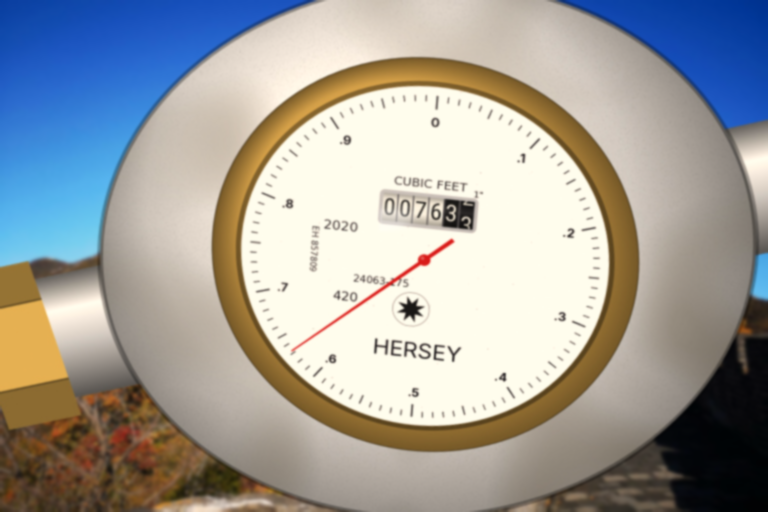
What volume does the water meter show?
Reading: 7632.63 ft³
